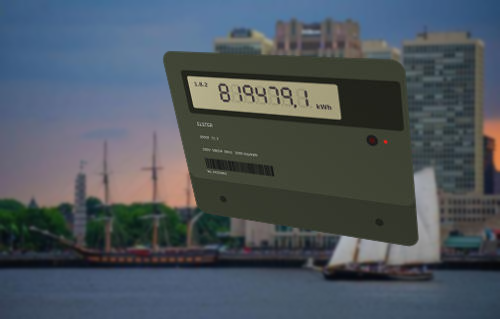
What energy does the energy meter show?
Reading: 819479.1 kWh
